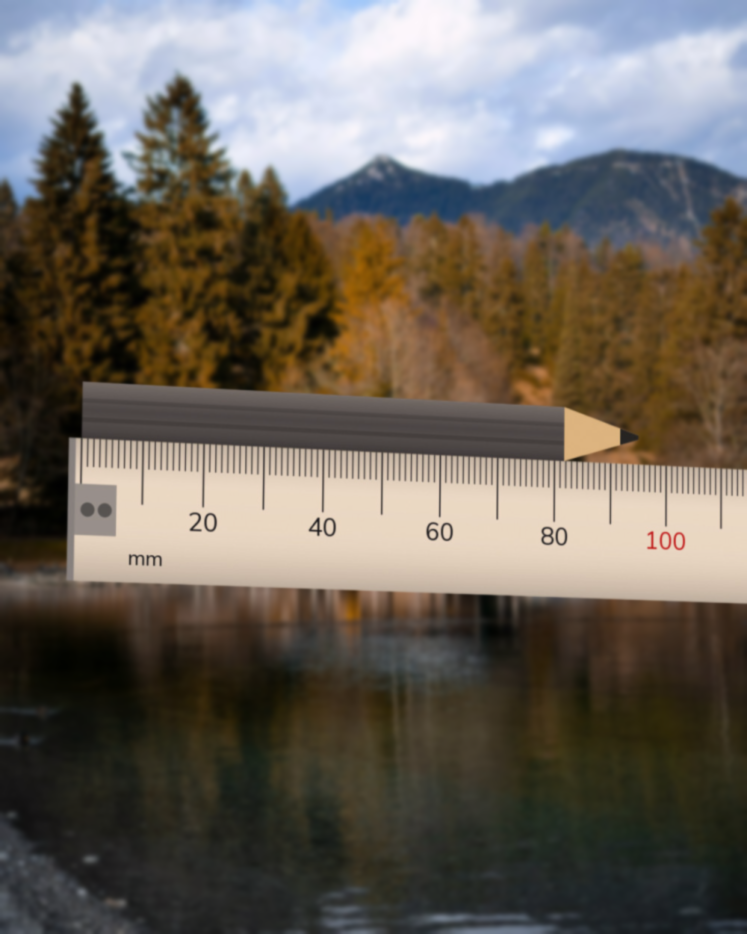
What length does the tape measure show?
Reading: 95 mm
